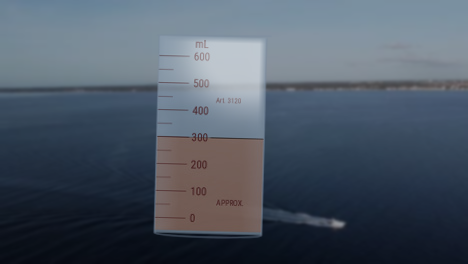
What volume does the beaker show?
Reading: 300 mL
